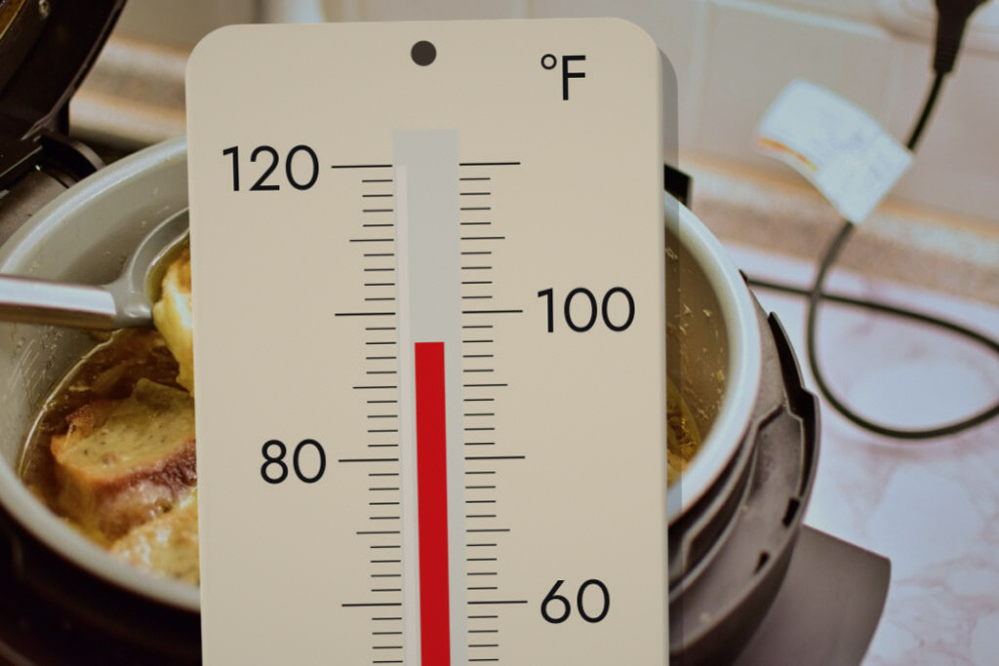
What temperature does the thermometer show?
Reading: 96 °F
